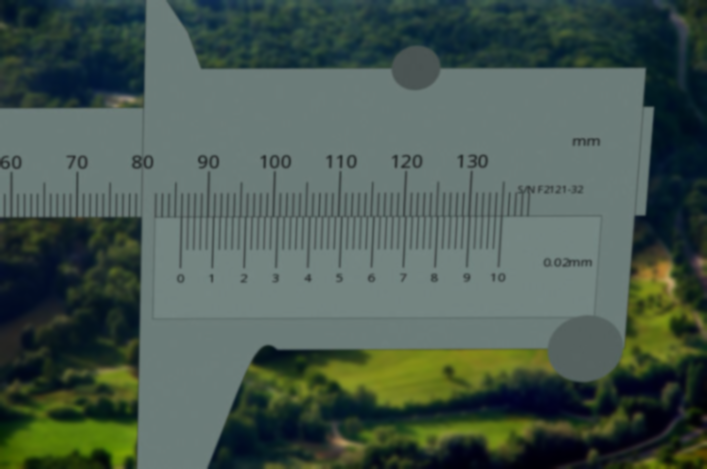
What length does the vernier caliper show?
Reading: 86.0 mm
